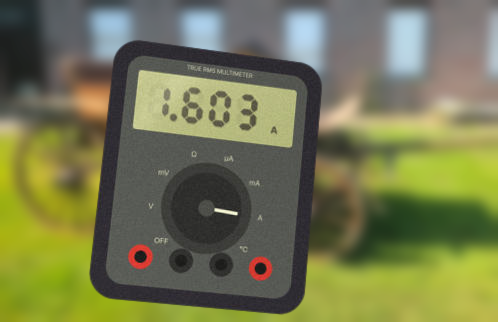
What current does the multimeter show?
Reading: 1.603 A
